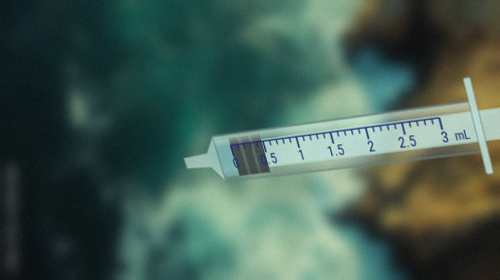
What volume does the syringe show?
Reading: 0 mL
